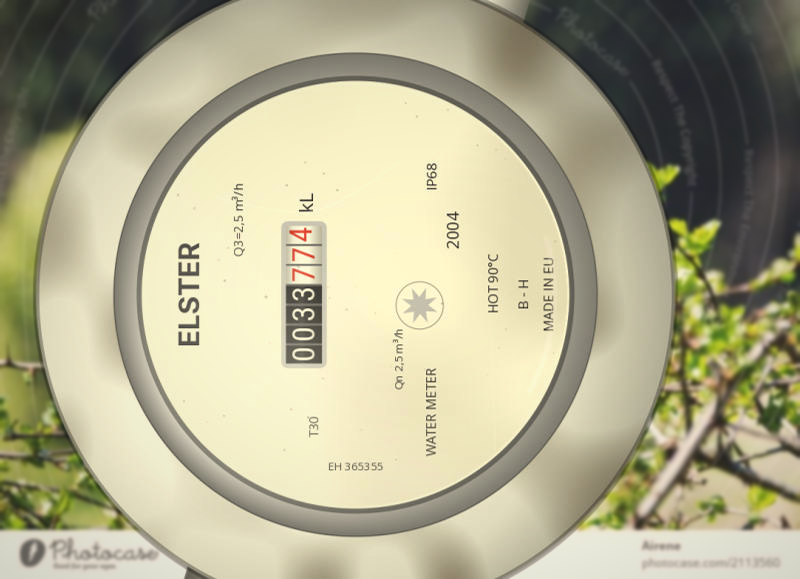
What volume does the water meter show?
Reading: 33.774 kL
